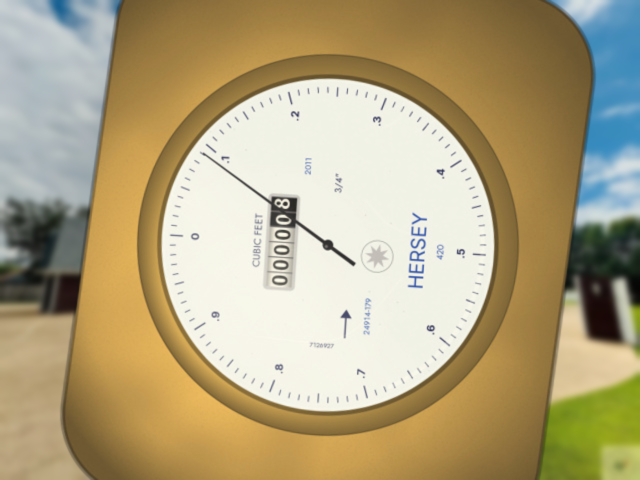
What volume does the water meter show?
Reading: 8.09 ft³
